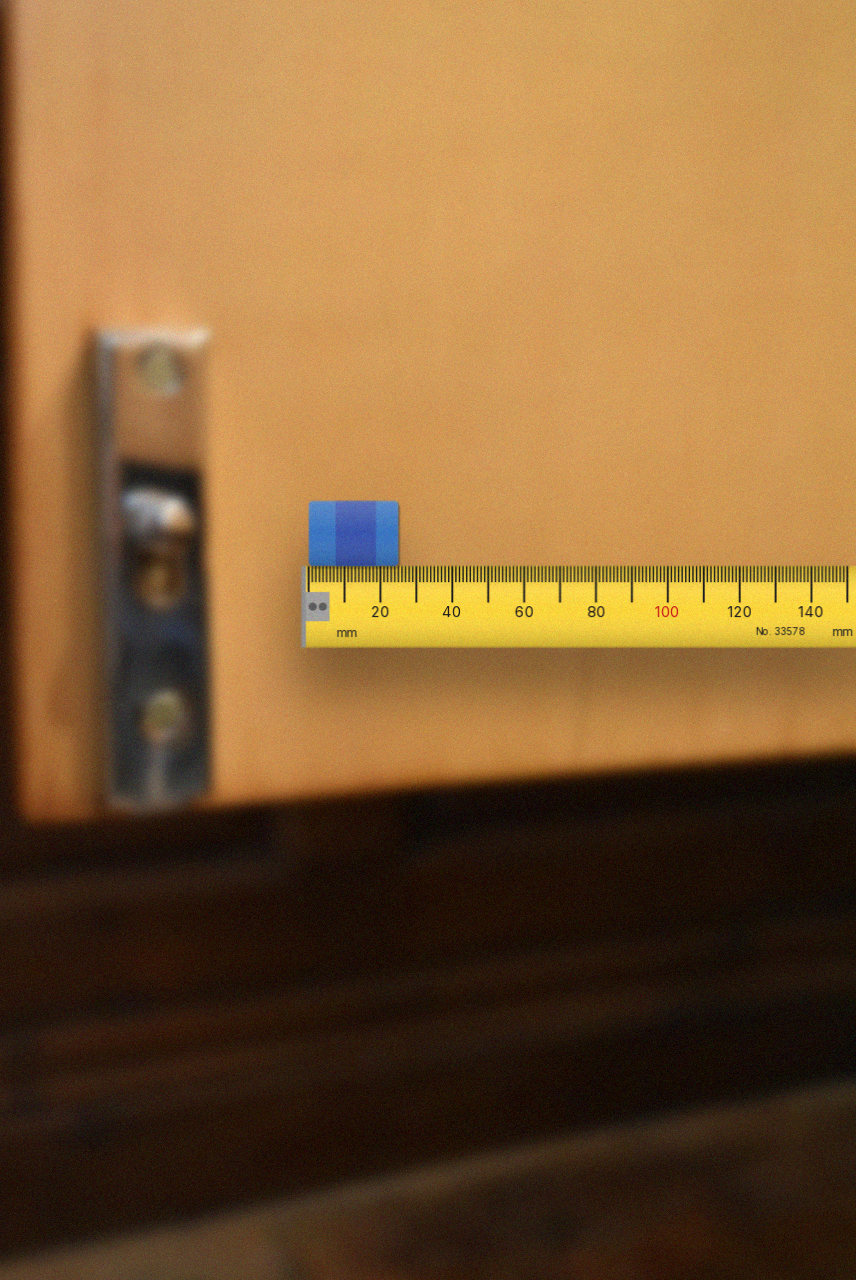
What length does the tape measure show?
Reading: 25 mm
